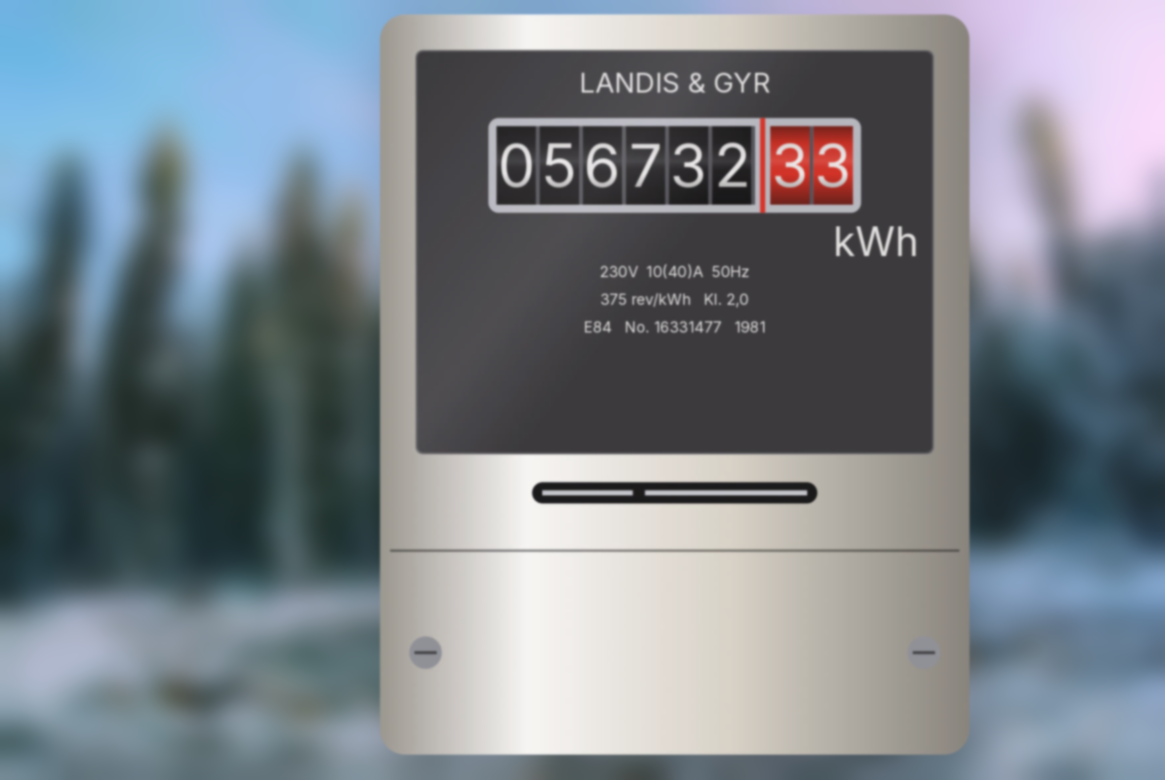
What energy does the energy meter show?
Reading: 56732.33 kWh
